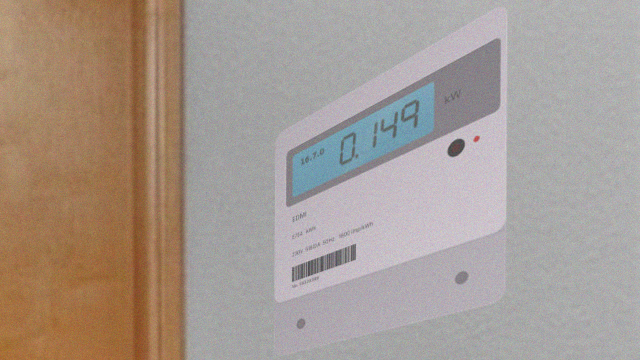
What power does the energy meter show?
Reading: 0.149 kW
